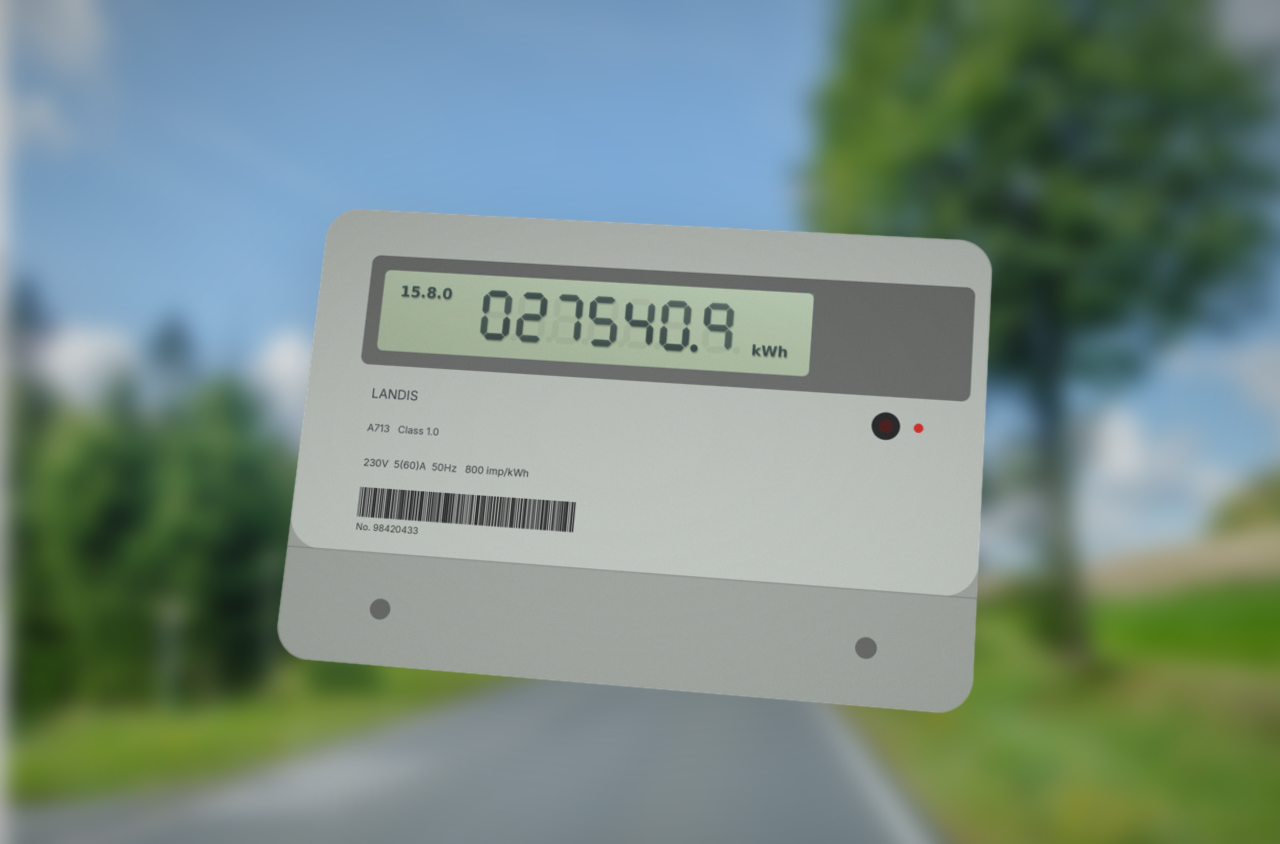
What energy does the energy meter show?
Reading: 27540.9 kWh
